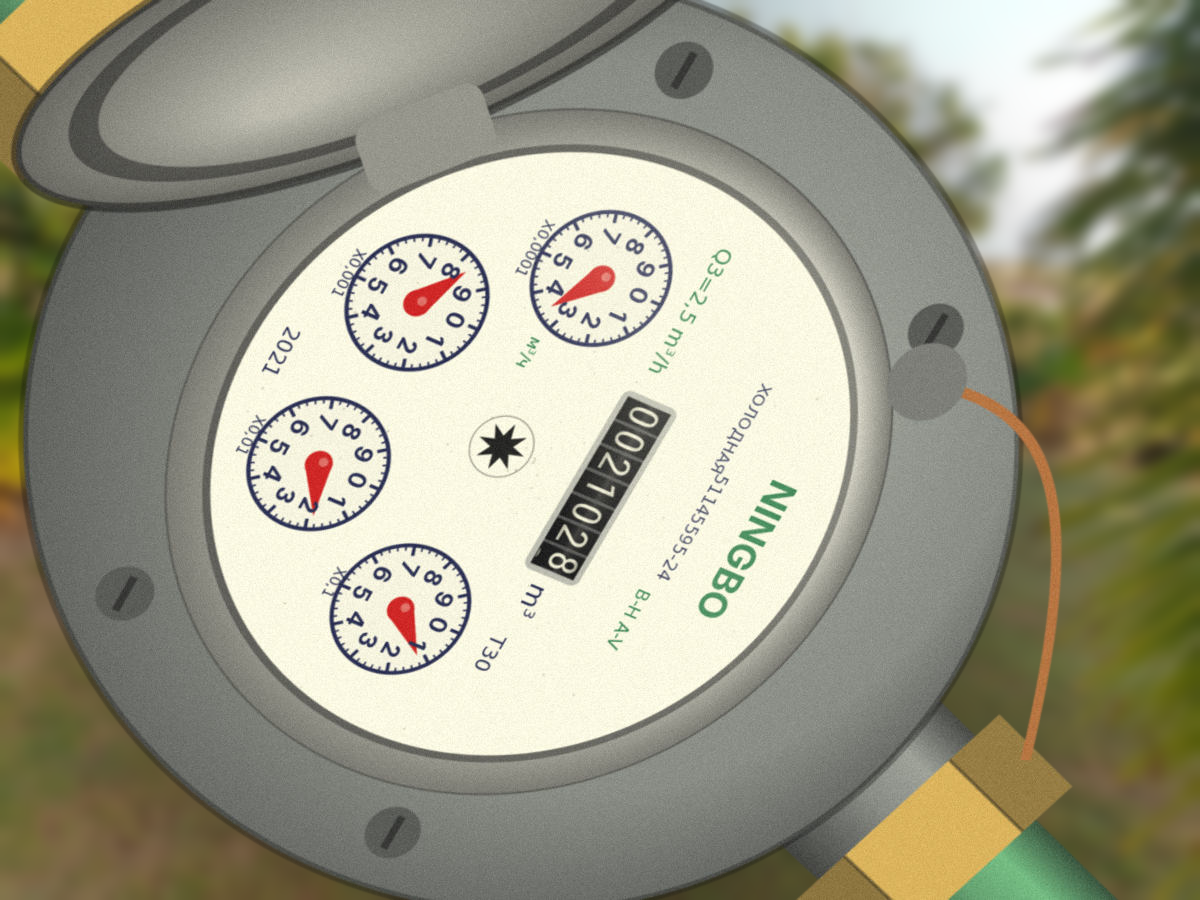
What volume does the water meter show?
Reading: 21028.1183 m³
